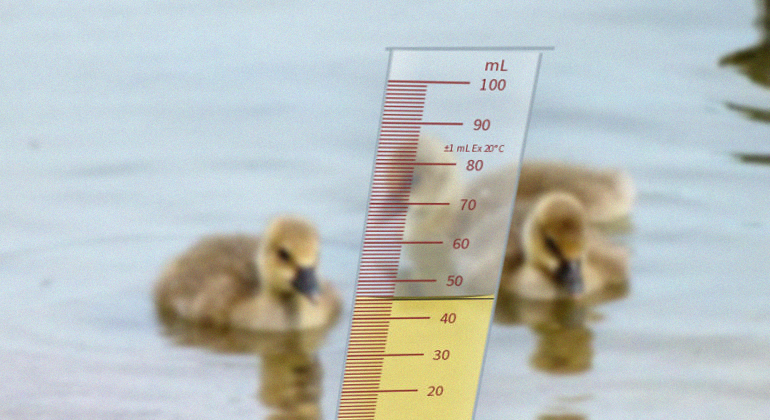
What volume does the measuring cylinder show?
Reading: 45 mL
